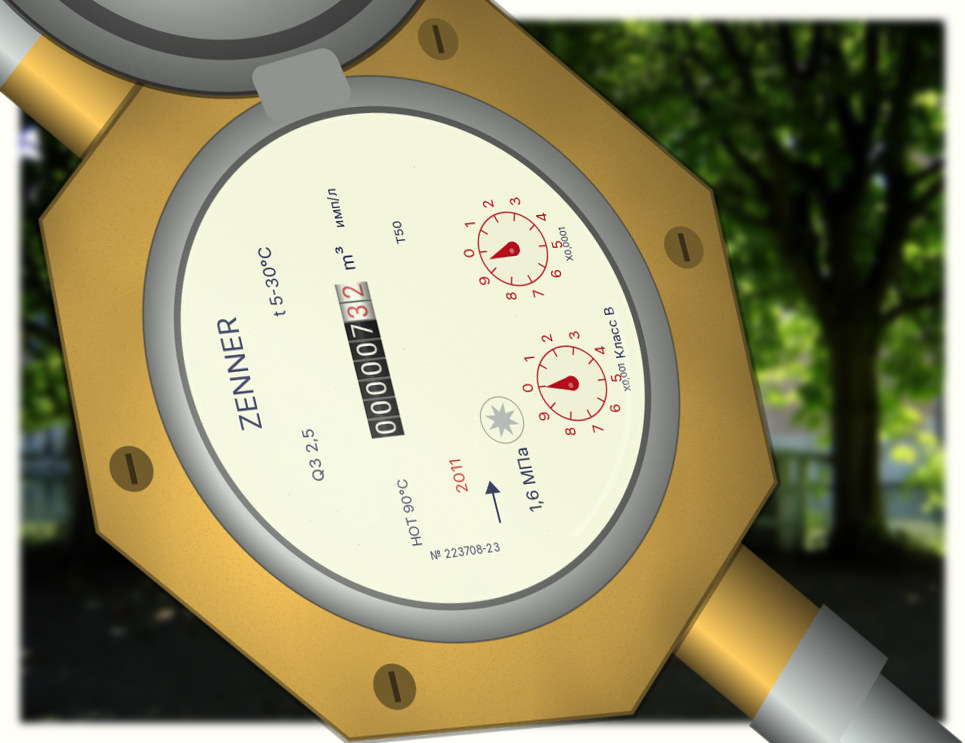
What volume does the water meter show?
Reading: 7.3199 m³
